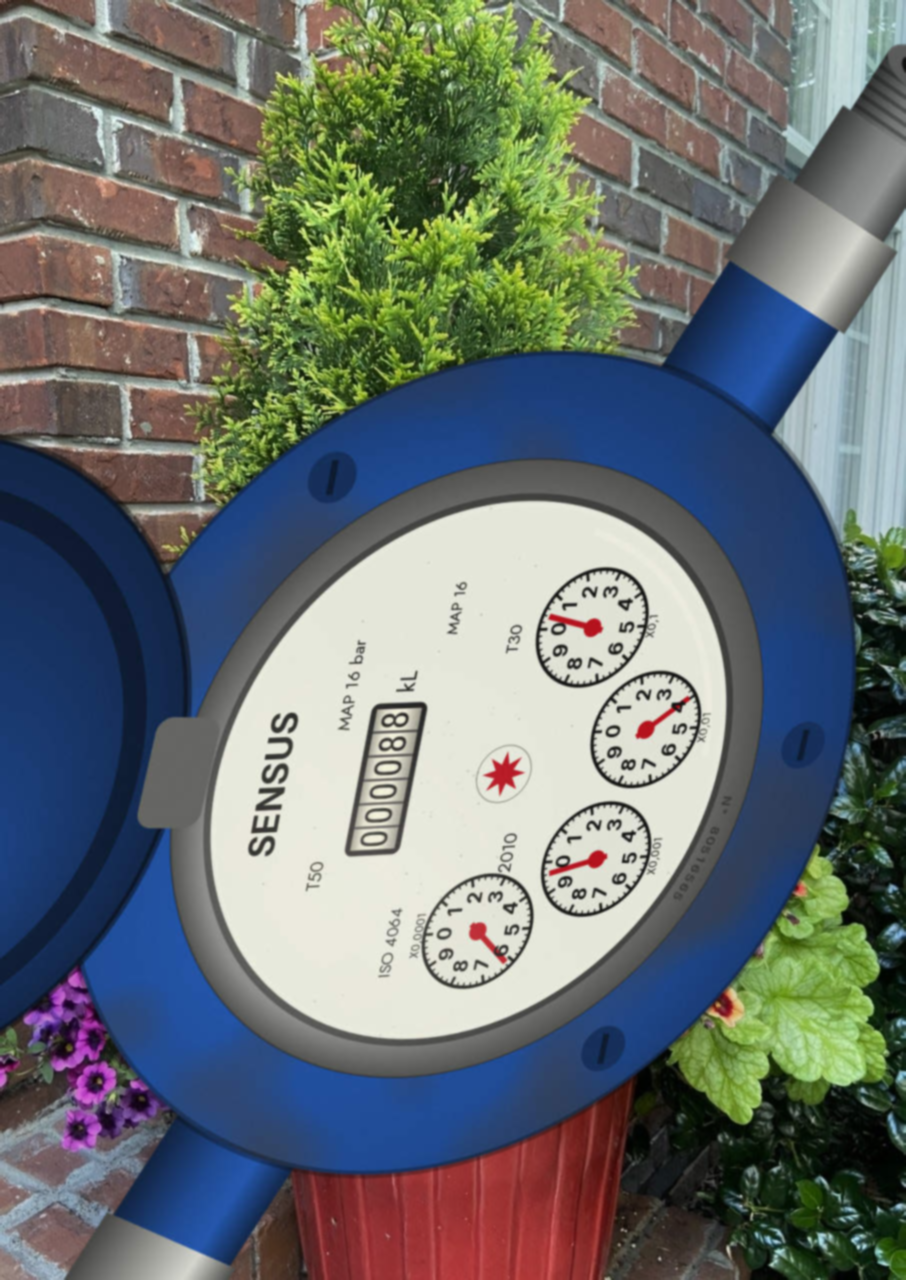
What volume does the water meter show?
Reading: 88.0396 kL
